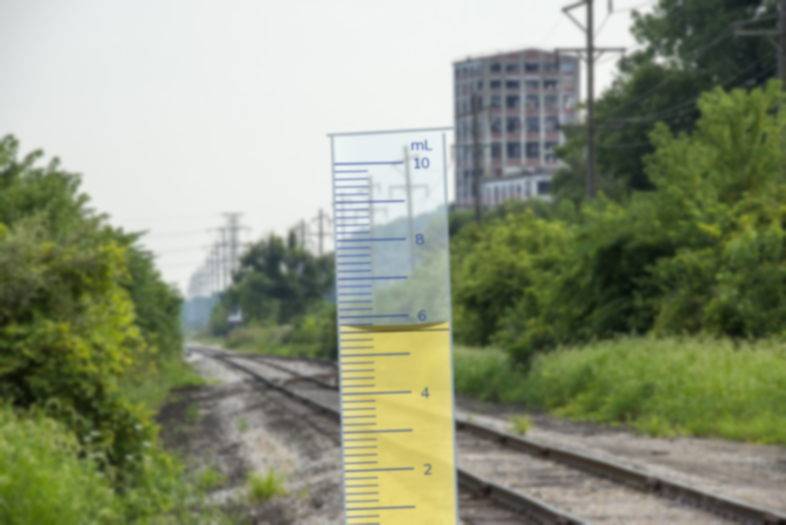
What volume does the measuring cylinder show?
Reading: 5.6 mL
